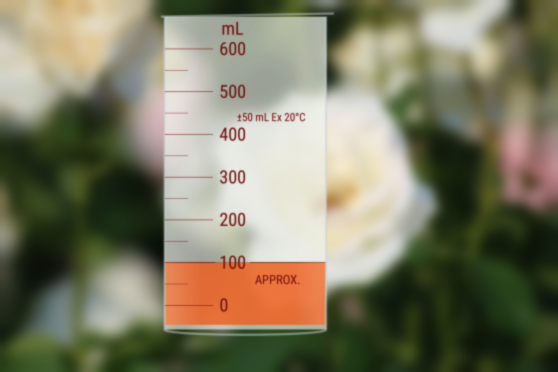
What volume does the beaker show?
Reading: 100 mL
